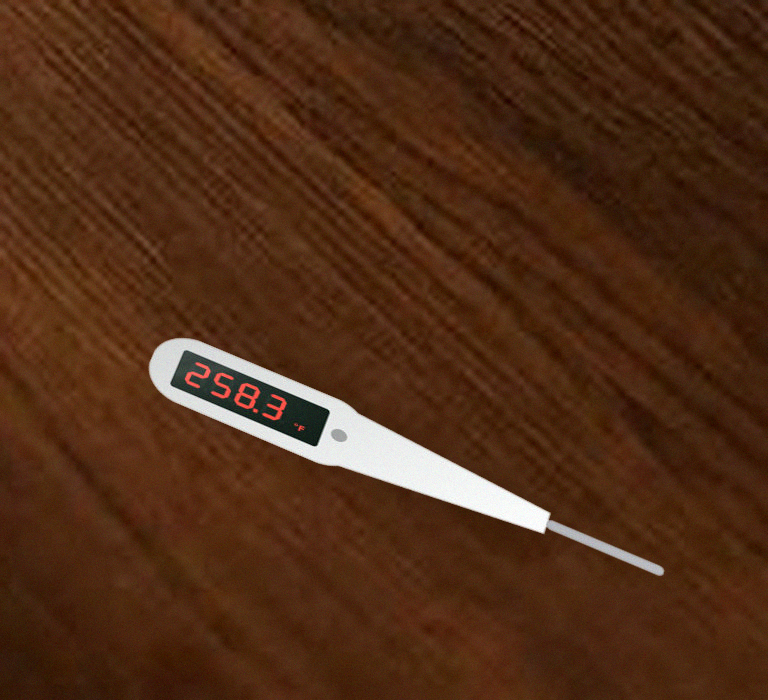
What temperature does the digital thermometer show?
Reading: 258.3 °F
